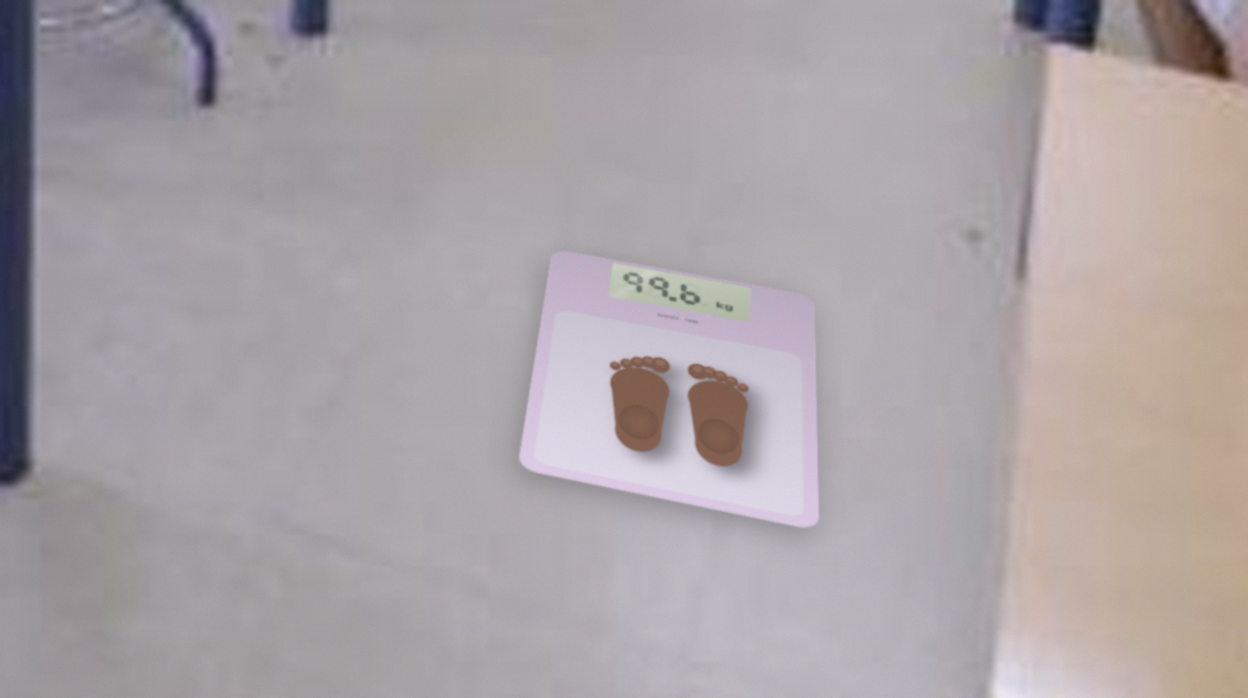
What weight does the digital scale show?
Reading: 99.6 kg
